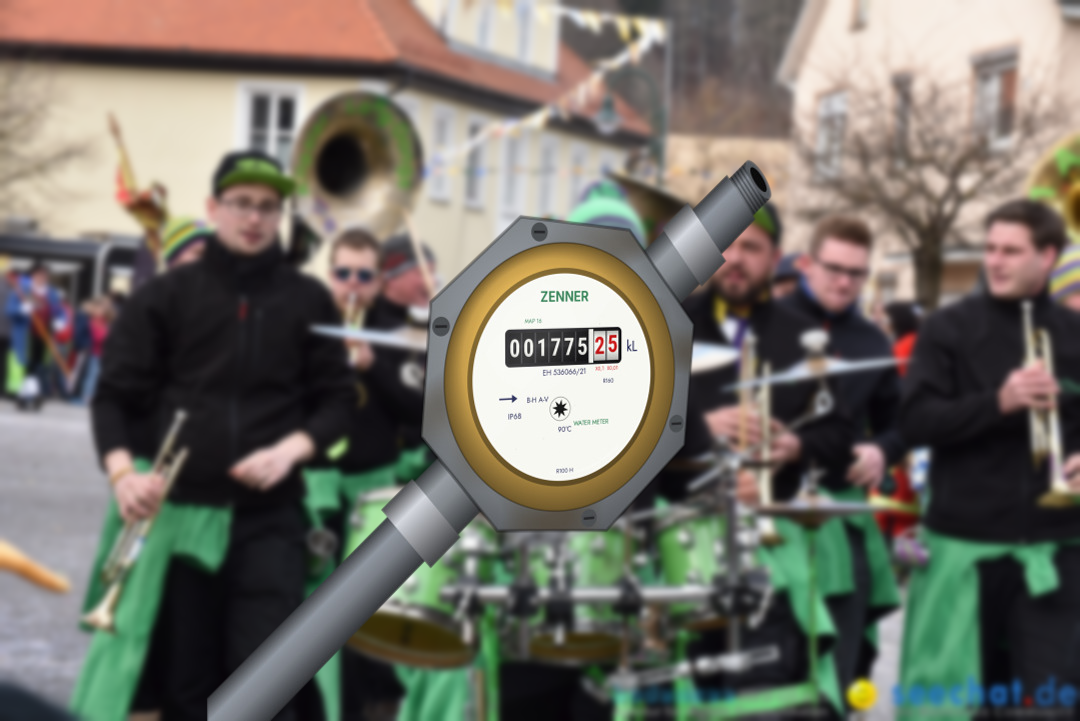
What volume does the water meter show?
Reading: 1775.25 kL
